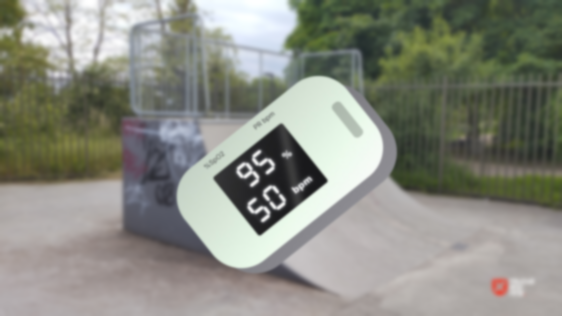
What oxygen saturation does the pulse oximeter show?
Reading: 95 %
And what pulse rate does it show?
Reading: 50 bpm
